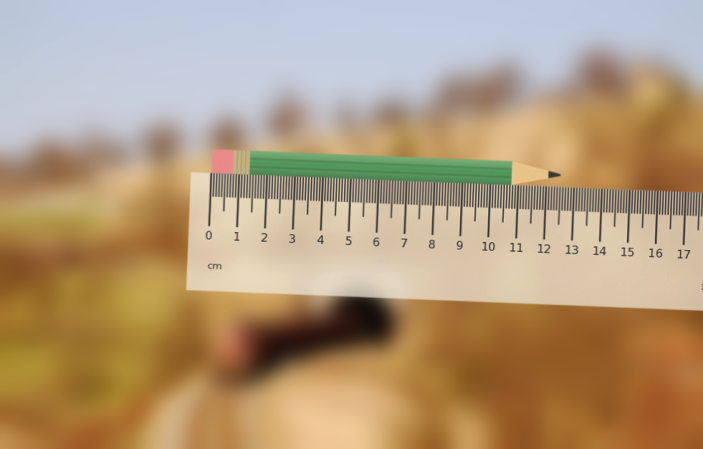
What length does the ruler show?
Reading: 12.5 cm
